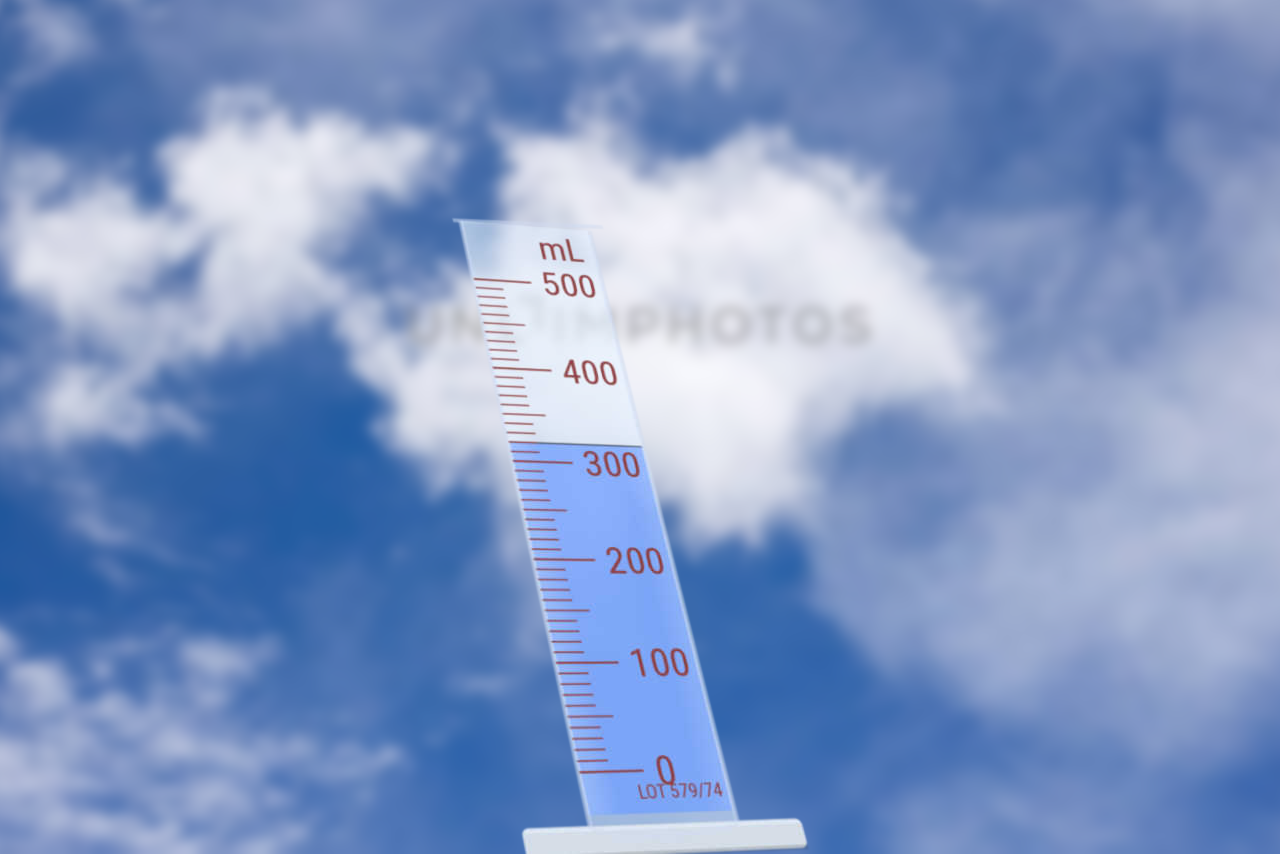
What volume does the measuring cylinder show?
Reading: 320 mL
